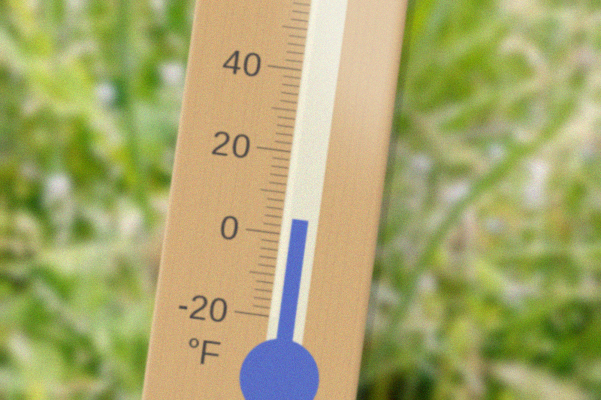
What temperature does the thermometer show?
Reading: 4 °F
